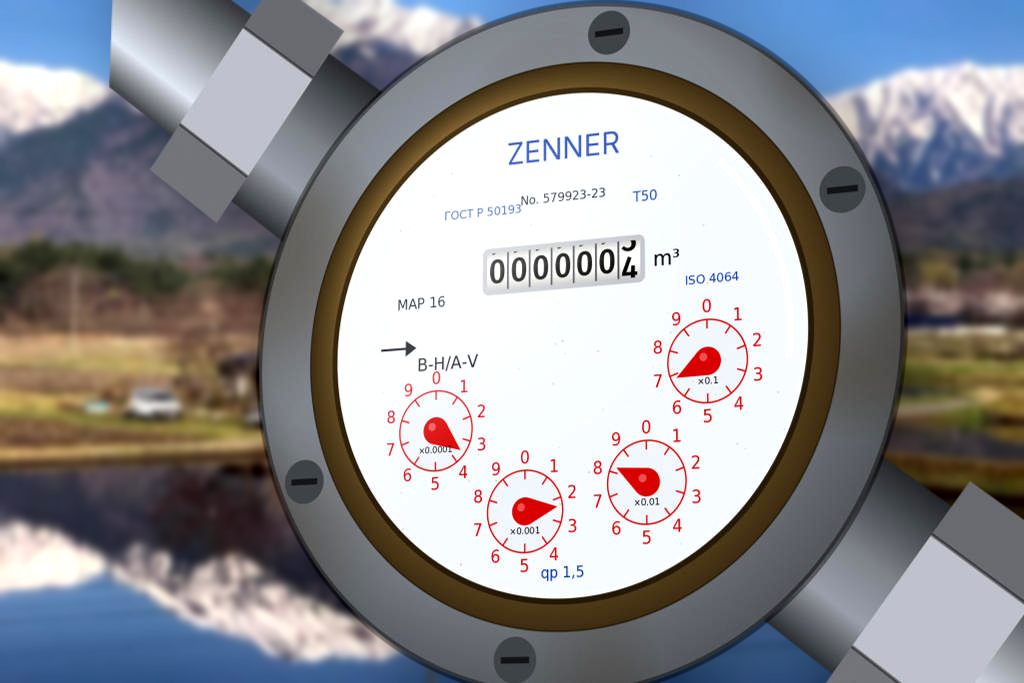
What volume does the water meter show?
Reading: 3.6823 m³
